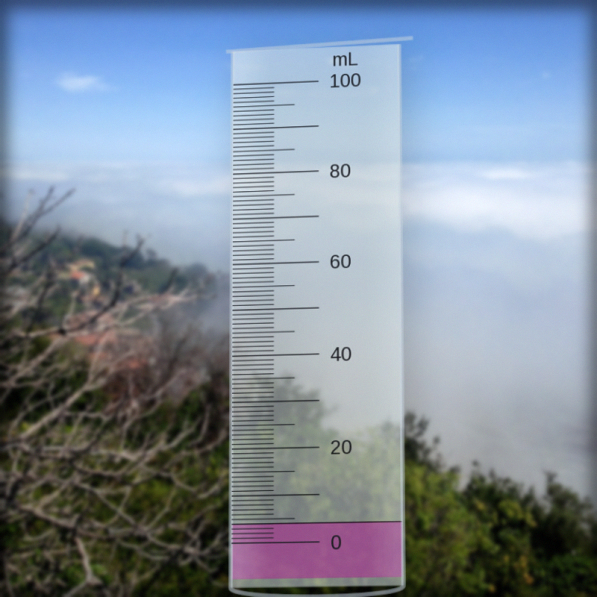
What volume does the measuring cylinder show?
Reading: 4 mL
